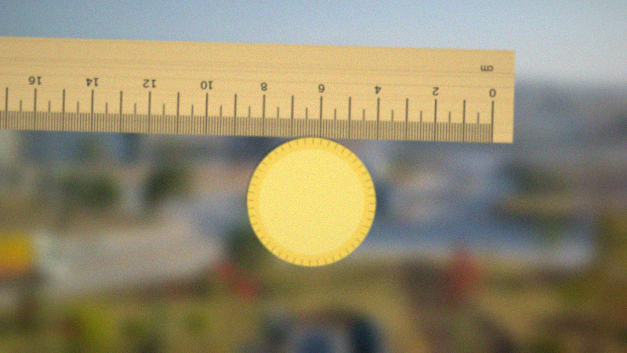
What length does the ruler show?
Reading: 4.5 cm
